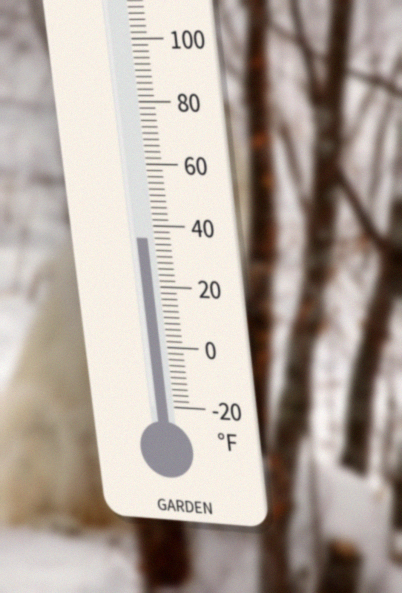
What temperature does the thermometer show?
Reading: 36 °F
